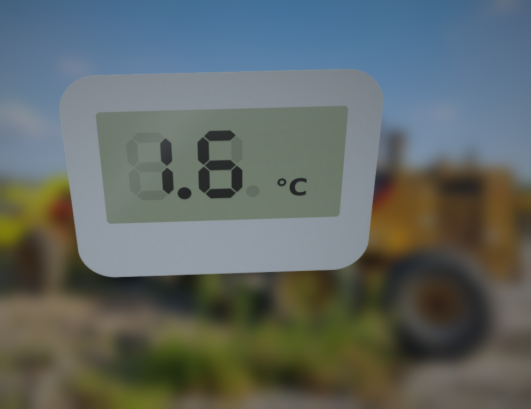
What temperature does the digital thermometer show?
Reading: 1.6 °C
